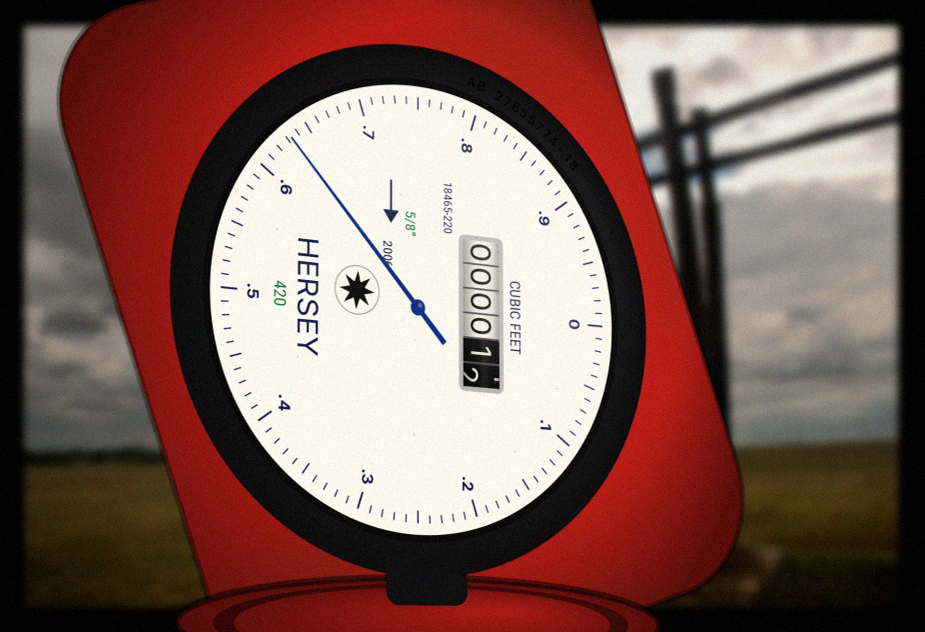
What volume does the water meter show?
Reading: 11.63 ft³
